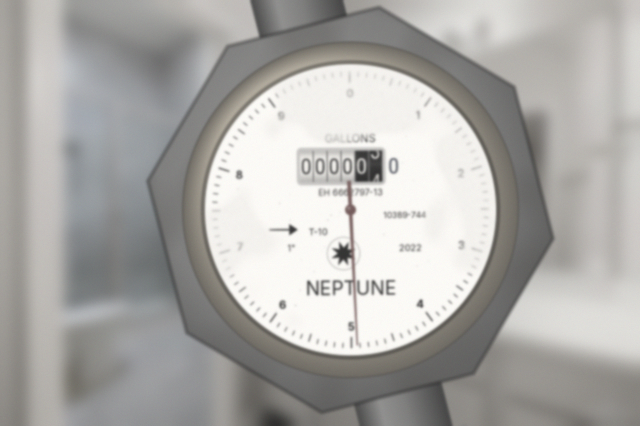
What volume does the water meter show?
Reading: 34.9 gal
